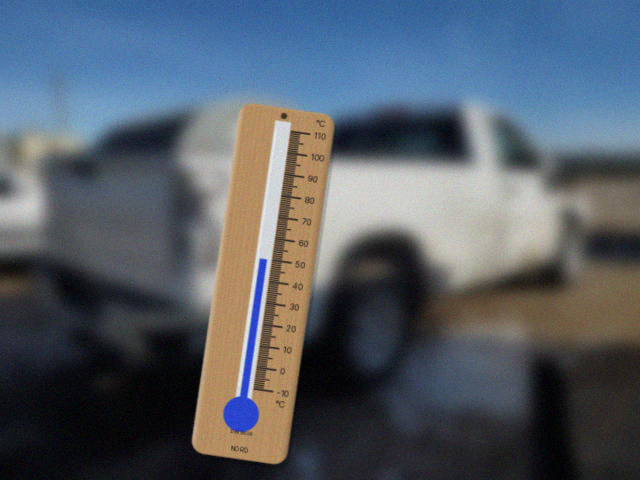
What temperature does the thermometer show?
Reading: 50 °C
